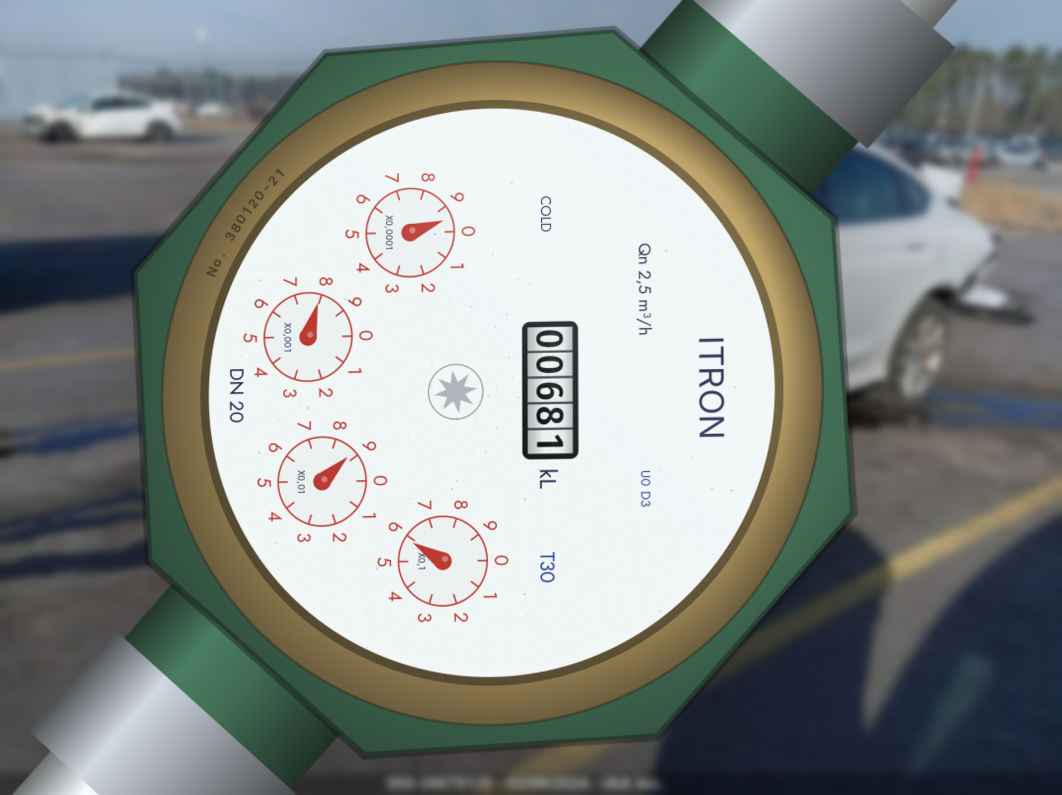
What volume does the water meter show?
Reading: 681.5879 kL
